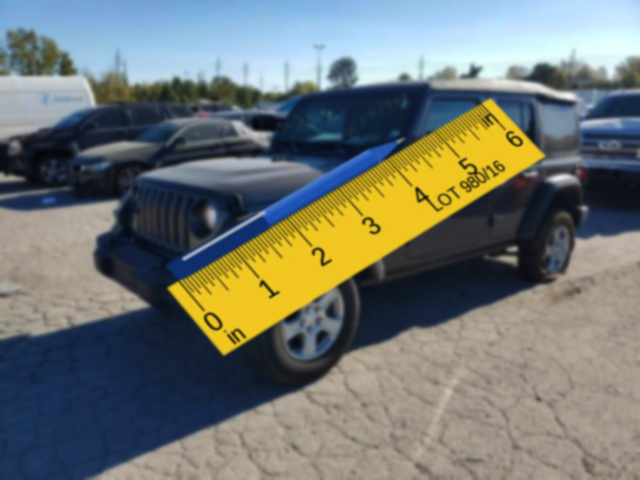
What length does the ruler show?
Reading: 4.5 in
